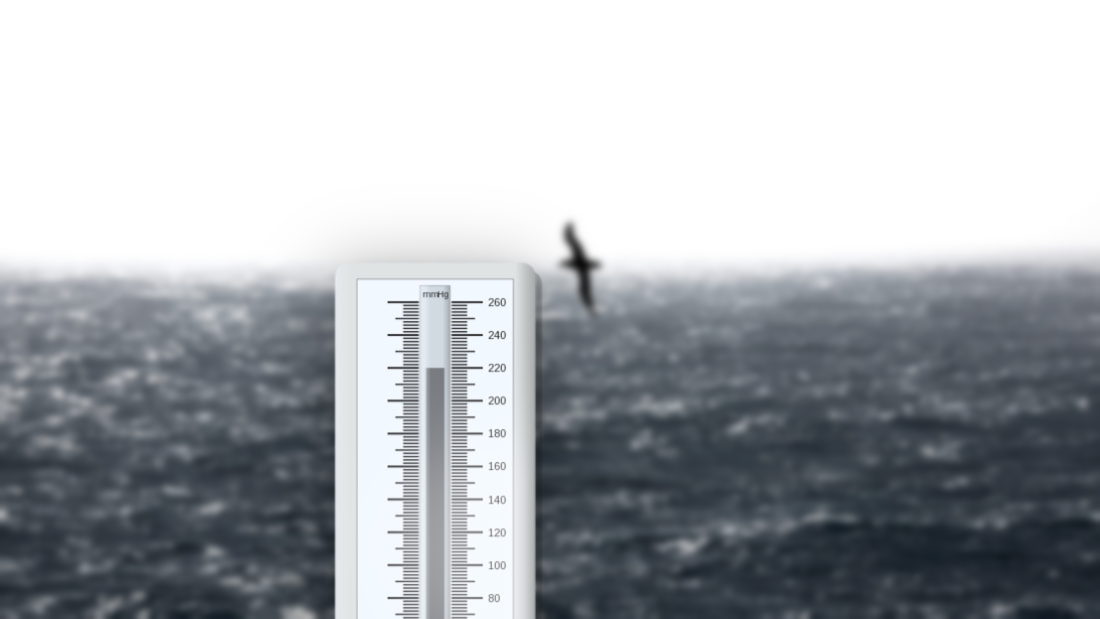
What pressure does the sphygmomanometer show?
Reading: 220 mmHg
